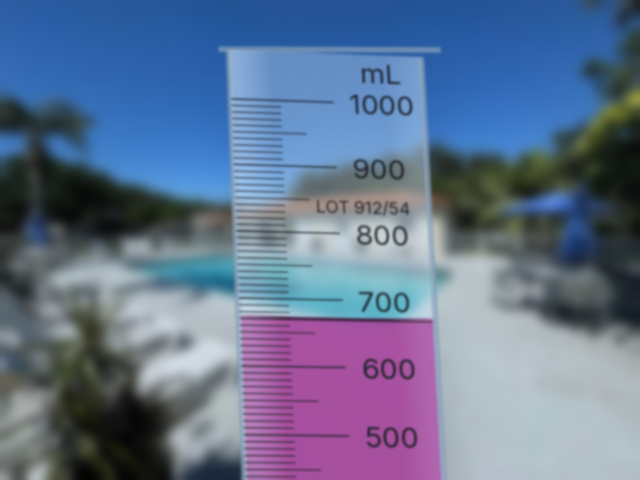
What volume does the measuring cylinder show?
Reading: 670 mL
